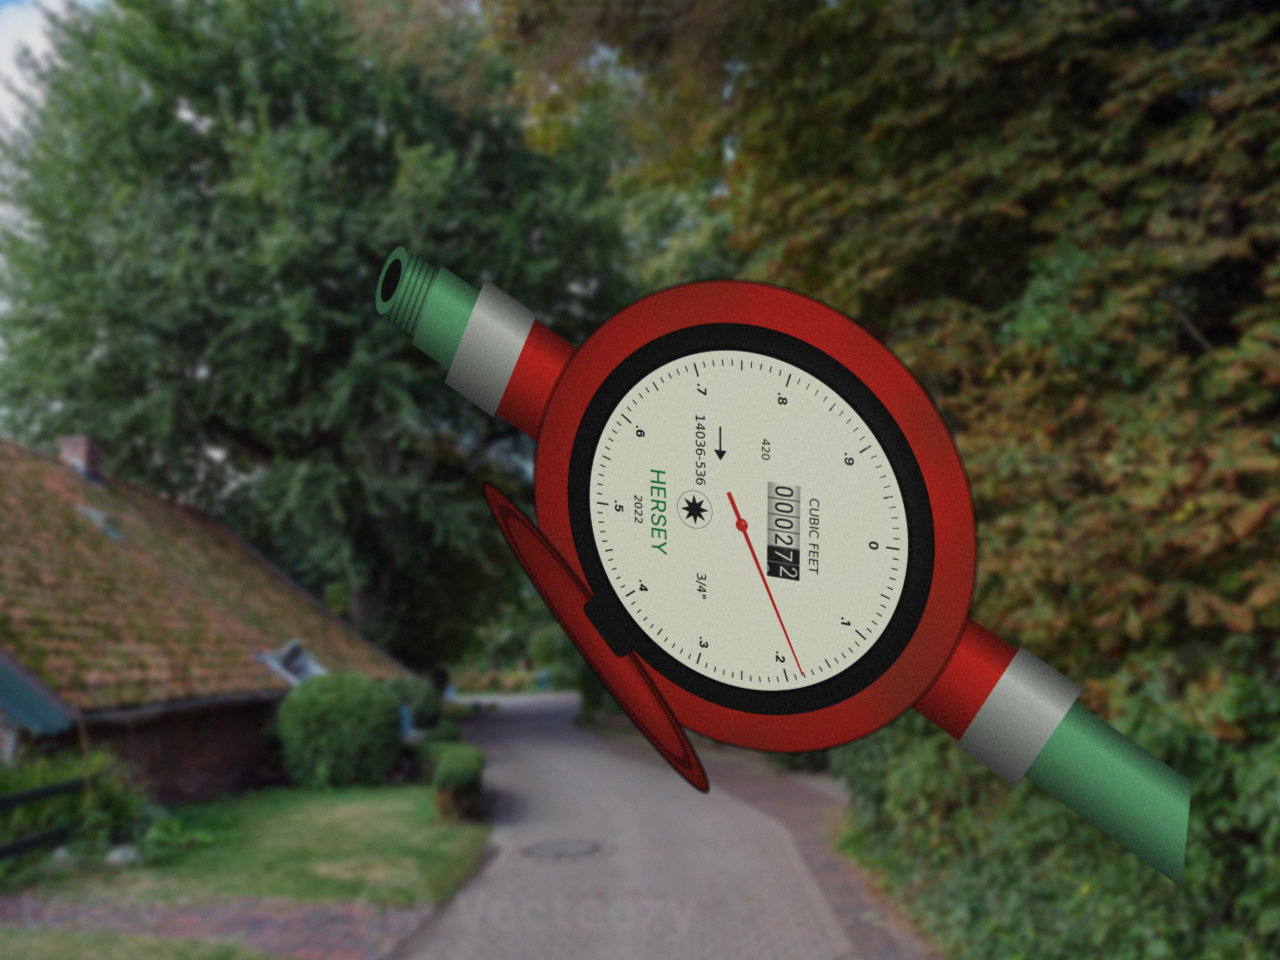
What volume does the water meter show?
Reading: 272.18 ft³
